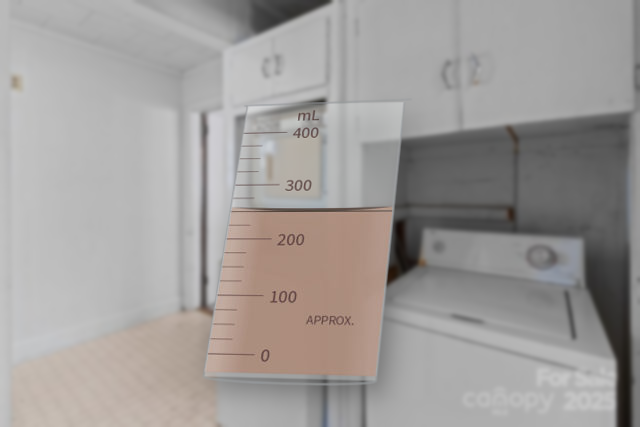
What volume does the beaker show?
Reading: 250 mL
